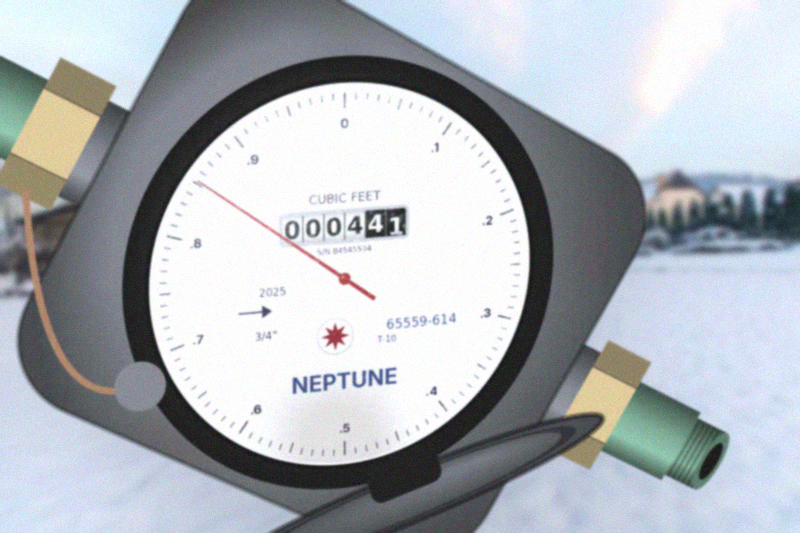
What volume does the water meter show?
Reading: 440.85 ft³
